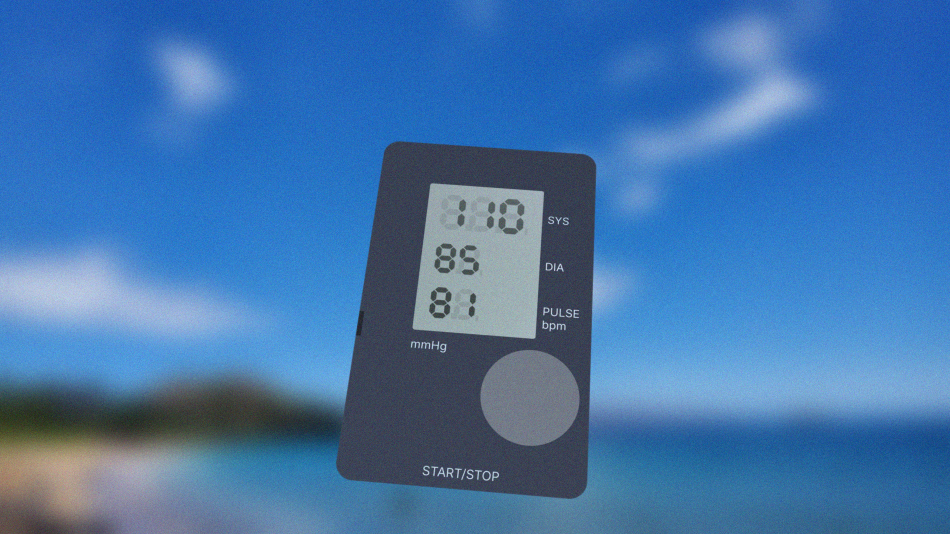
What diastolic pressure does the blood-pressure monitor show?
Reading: 85 mmHg
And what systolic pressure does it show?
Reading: 110 mmHg
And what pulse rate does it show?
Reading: 81 bpm
